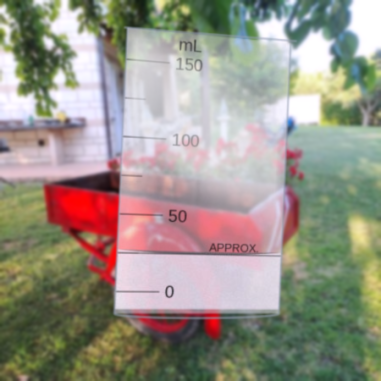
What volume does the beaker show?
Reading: 25 mL
